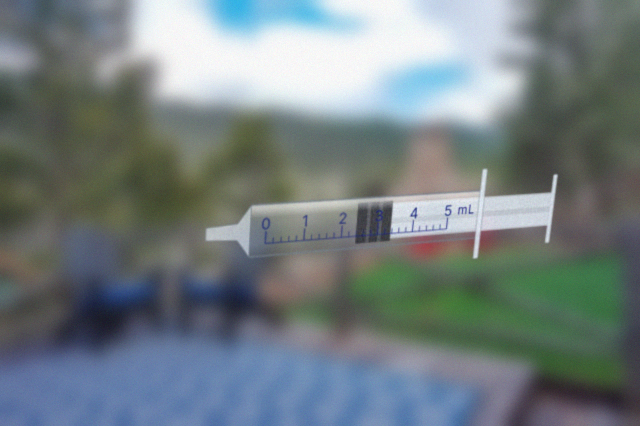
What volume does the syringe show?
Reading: 2.4 mL
